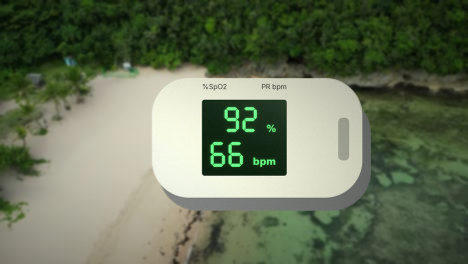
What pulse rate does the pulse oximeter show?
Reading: 66 bpm
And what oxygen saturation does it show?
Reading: 92 %
